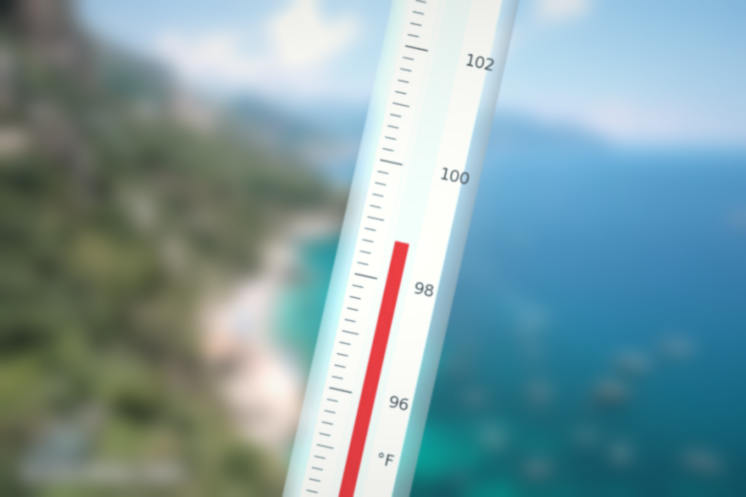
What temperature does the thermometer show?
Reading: 98.7 °F
